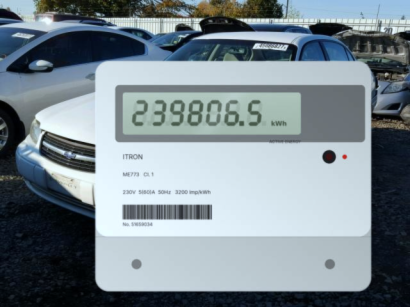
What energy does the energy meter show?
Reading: 239806.5 kWh
